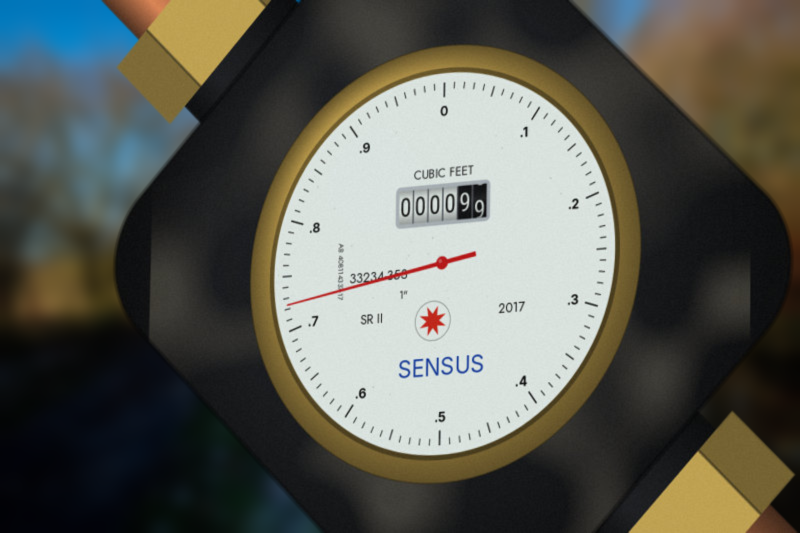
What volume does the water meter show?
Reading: 98.72 ft³
